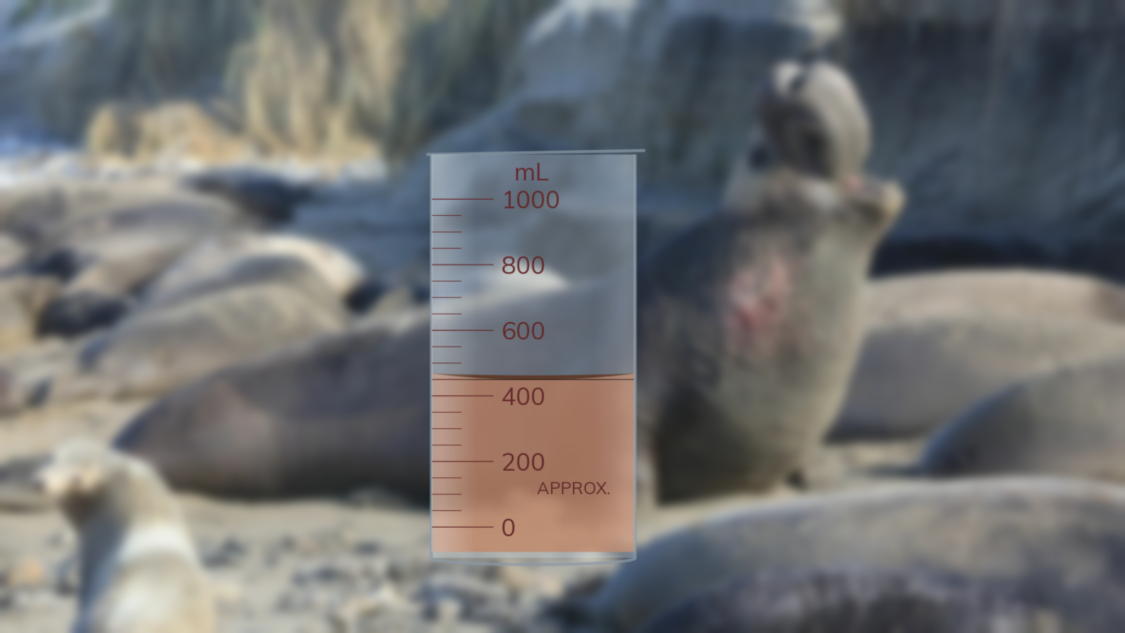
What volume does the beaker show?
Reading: 450 mL
